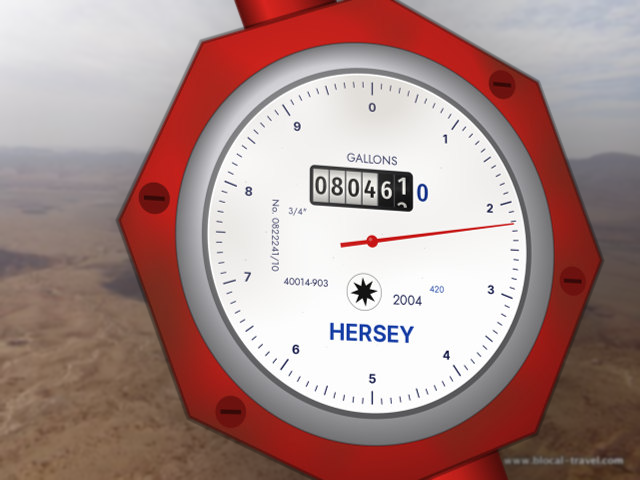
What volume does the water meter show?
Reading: 804612.2 gal
